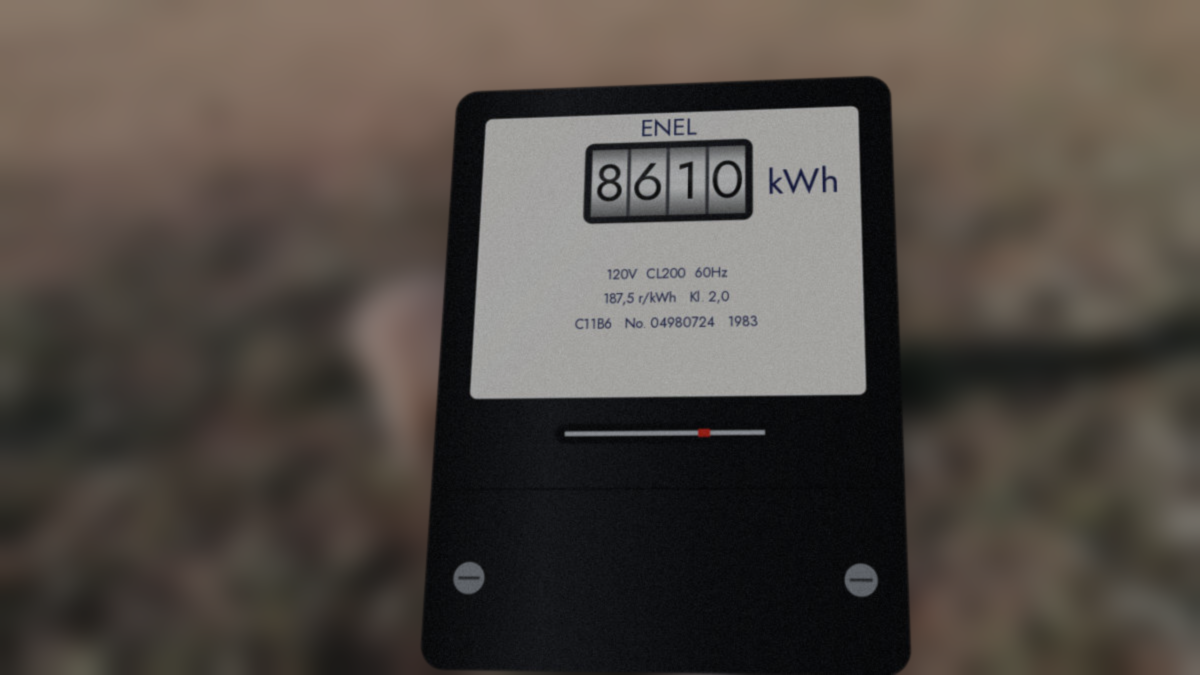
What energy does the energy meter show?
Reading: 8610 kWh
